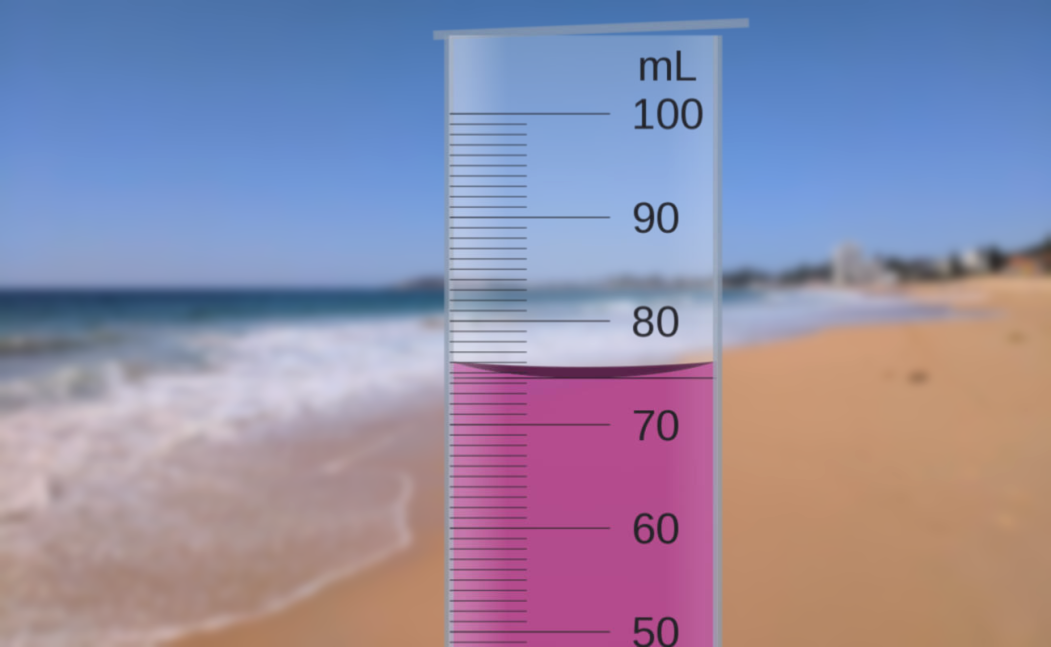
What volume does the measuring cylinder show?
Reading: 74.5 mL
